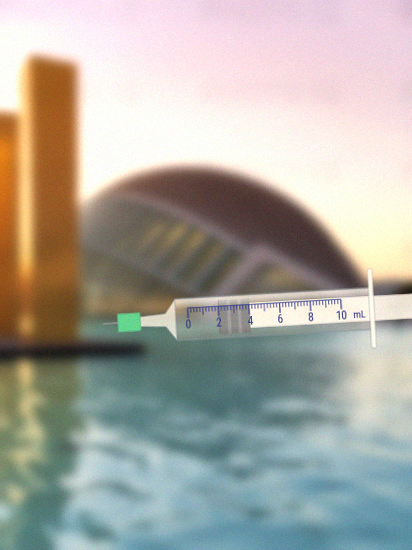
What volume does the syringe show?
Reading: 2 mL
